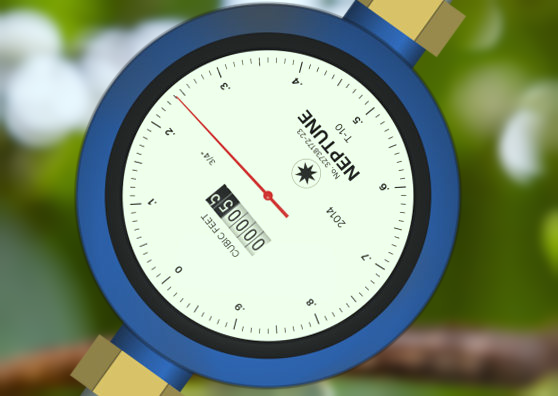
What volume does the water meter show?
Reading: 55.24 ft³
